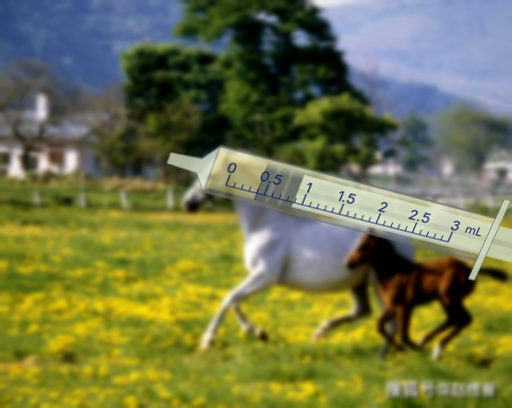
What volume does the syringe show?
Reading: 0.4 mL
